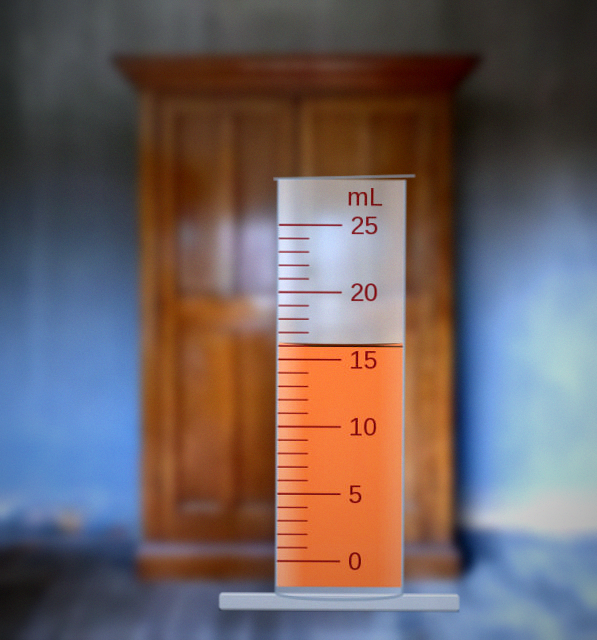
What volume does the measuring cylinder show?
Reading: 16 mL
